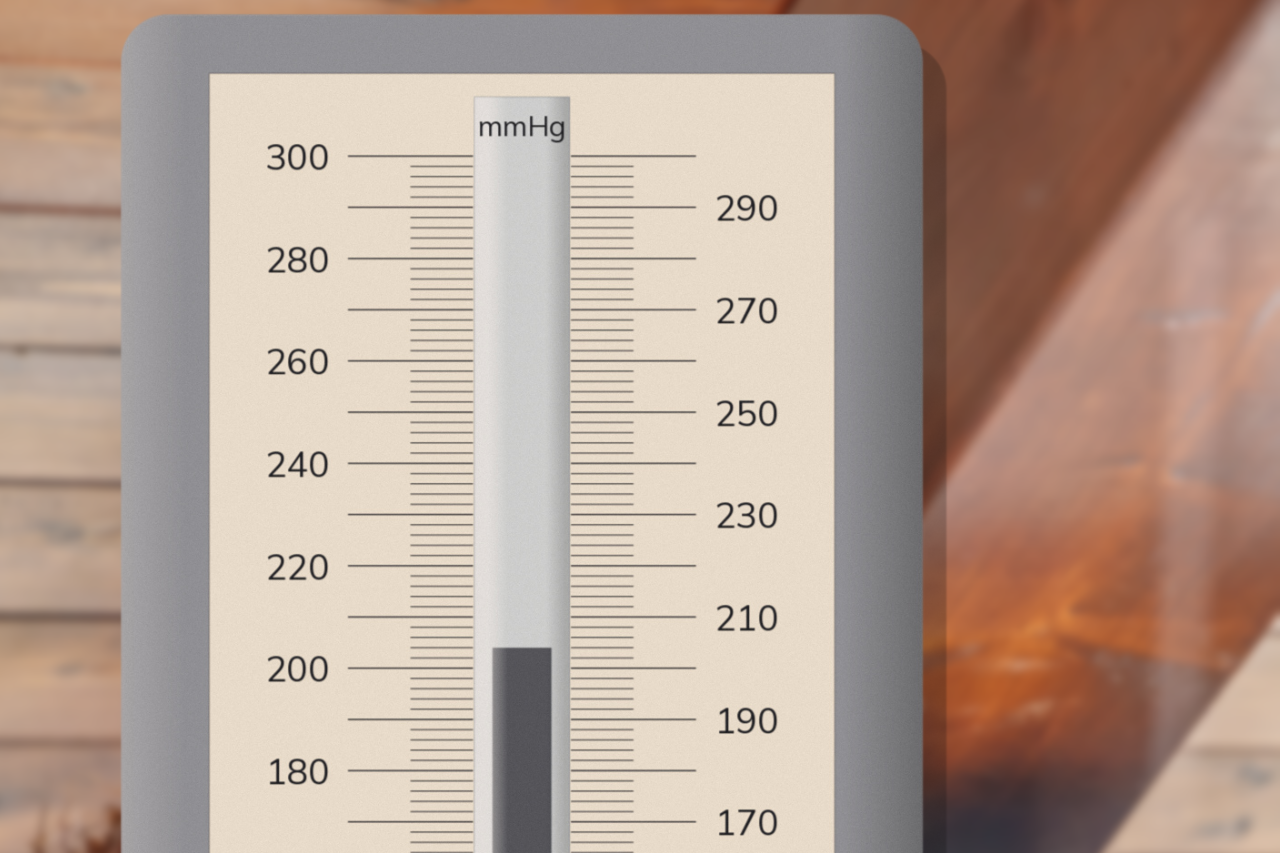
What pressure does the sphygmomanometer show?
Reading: 204 mmHg
